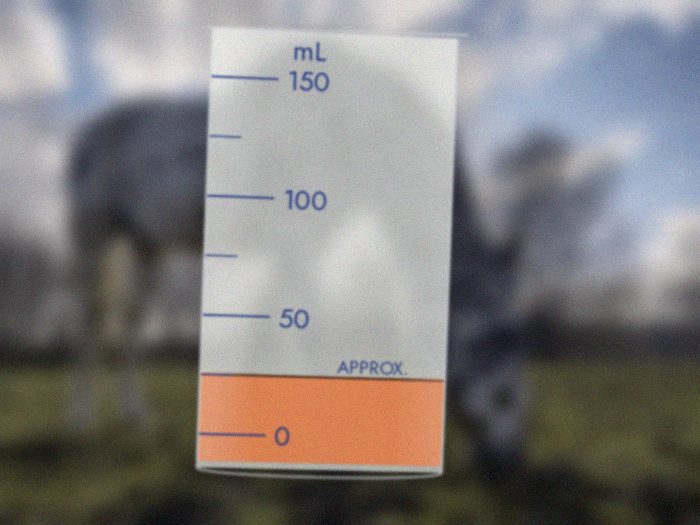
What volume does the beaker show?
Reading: 25 mL
